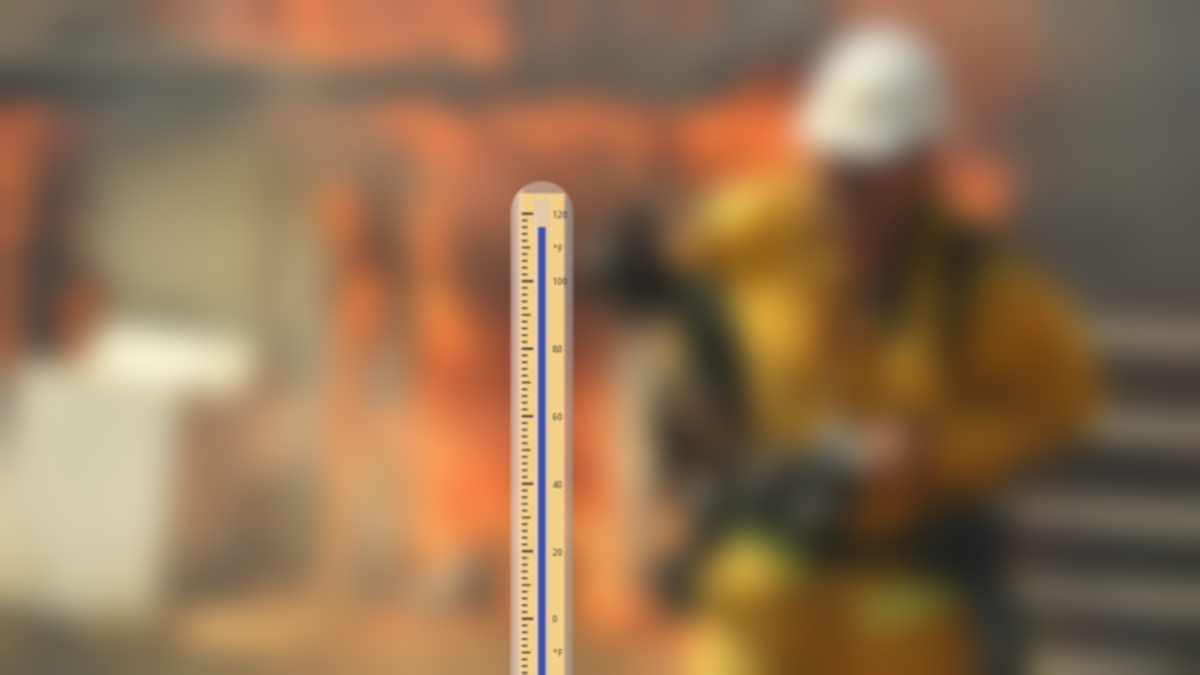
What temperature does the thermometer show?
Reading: 116 °F
